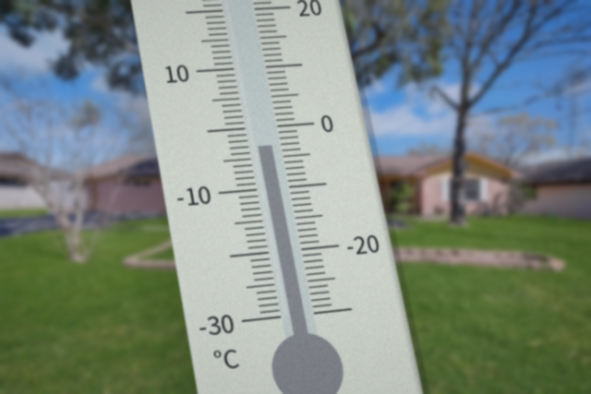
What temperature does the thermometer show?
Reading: -3 °C
